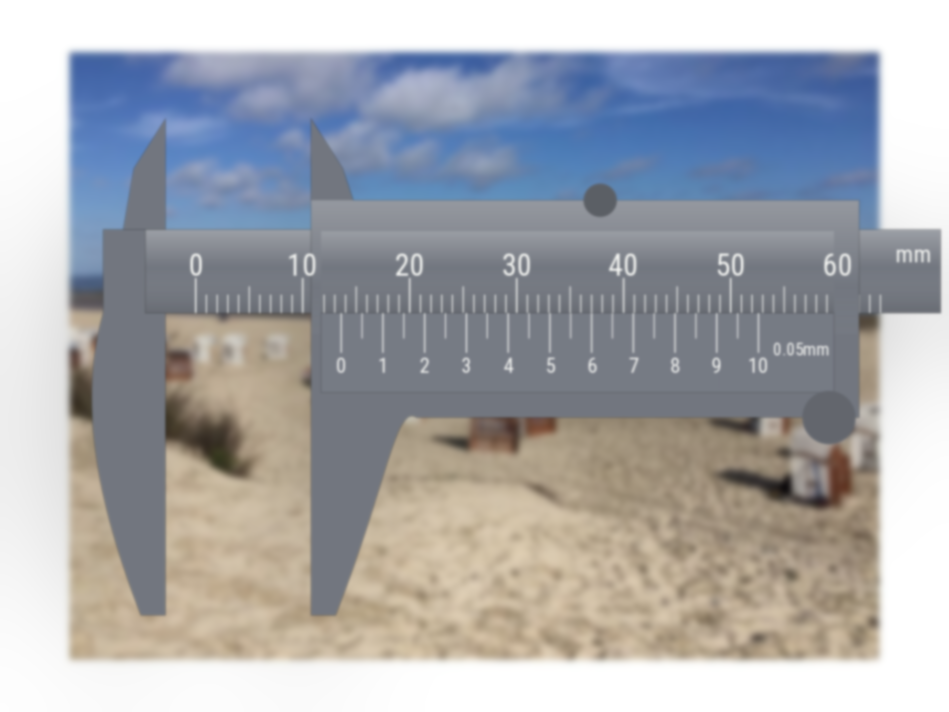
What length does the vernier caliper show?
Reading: 13.6 mm
